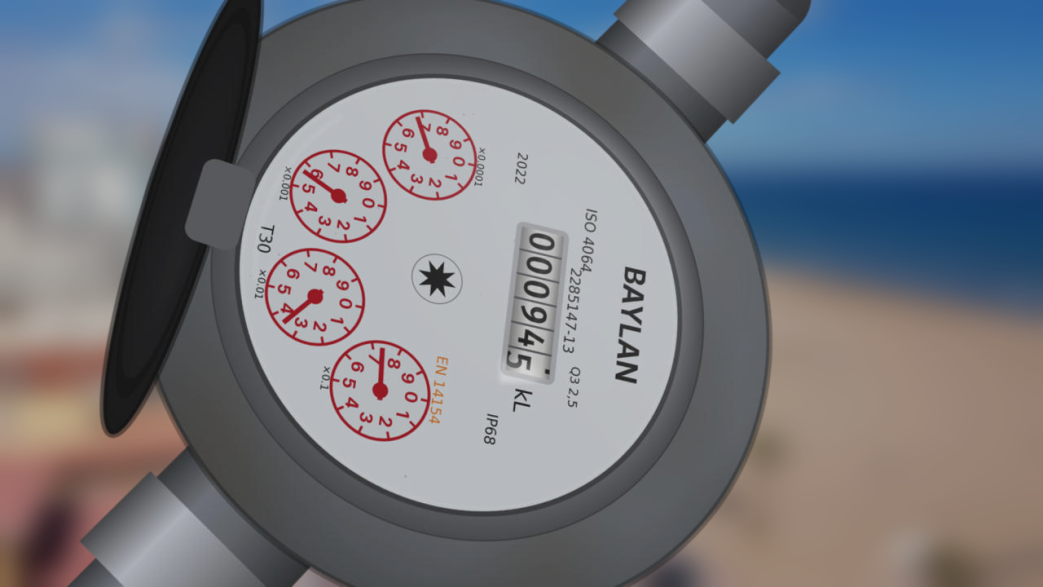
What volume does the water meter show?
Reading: 944.7356 kL
